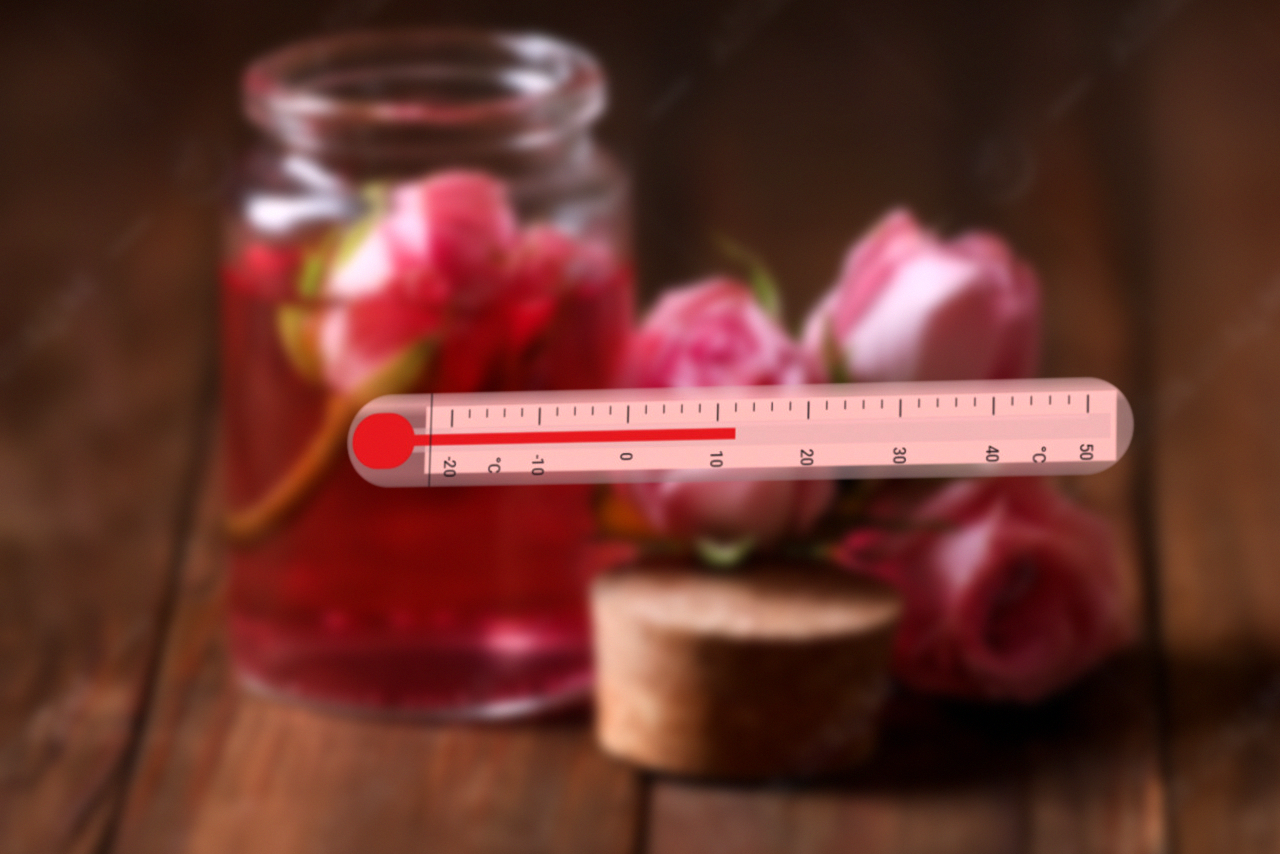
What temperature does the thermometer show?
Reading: 12 °C
